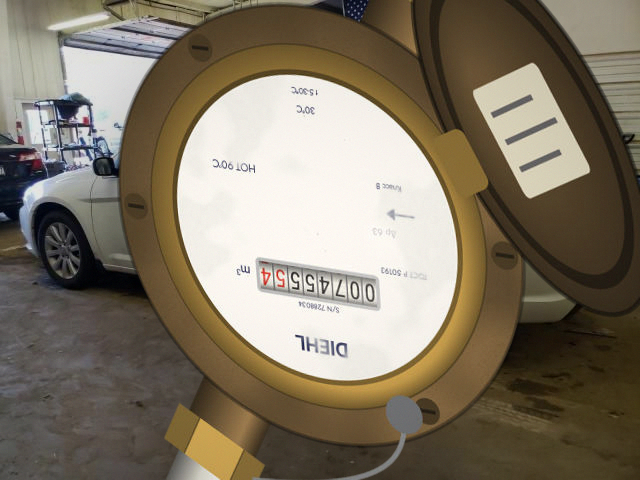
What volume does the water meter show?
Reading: 7455.54 m³
